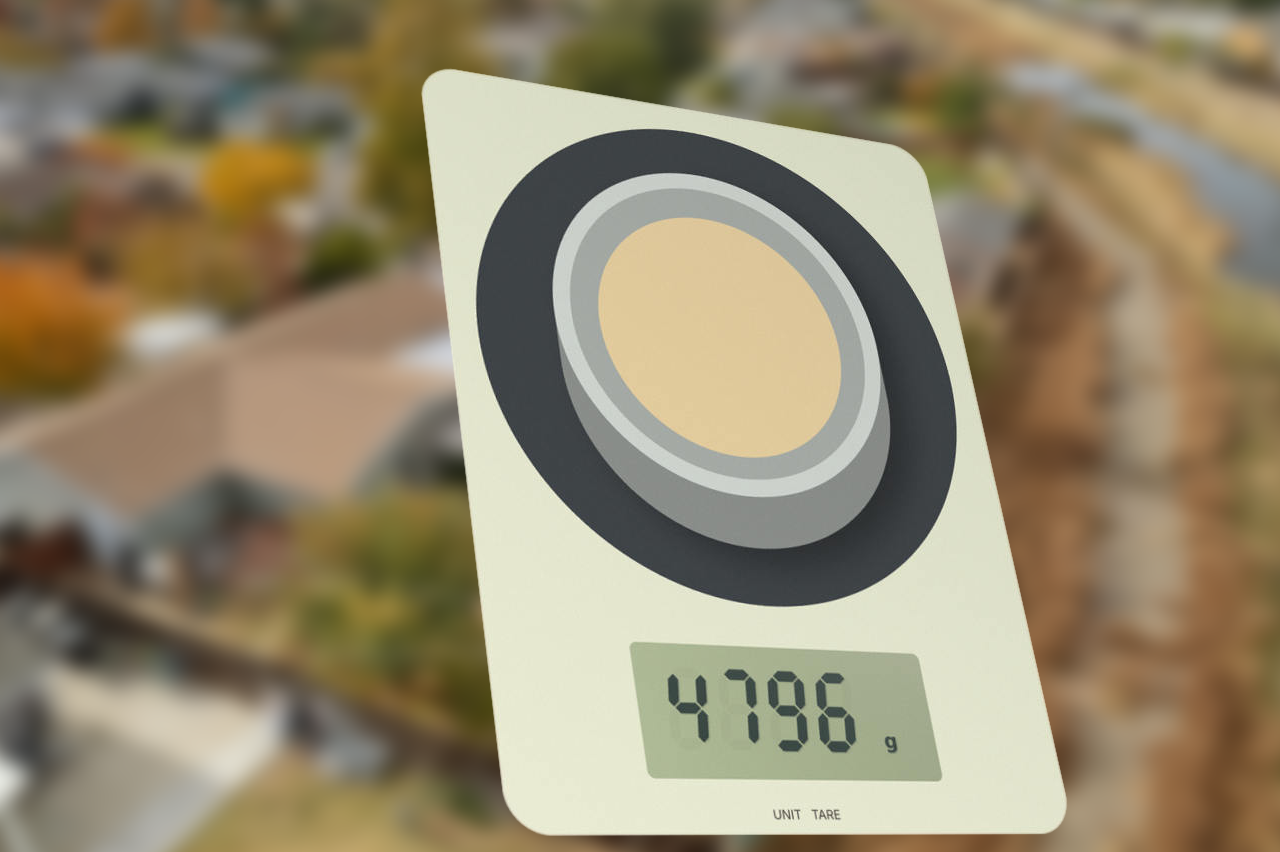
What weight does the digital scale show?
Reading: 4796 g
